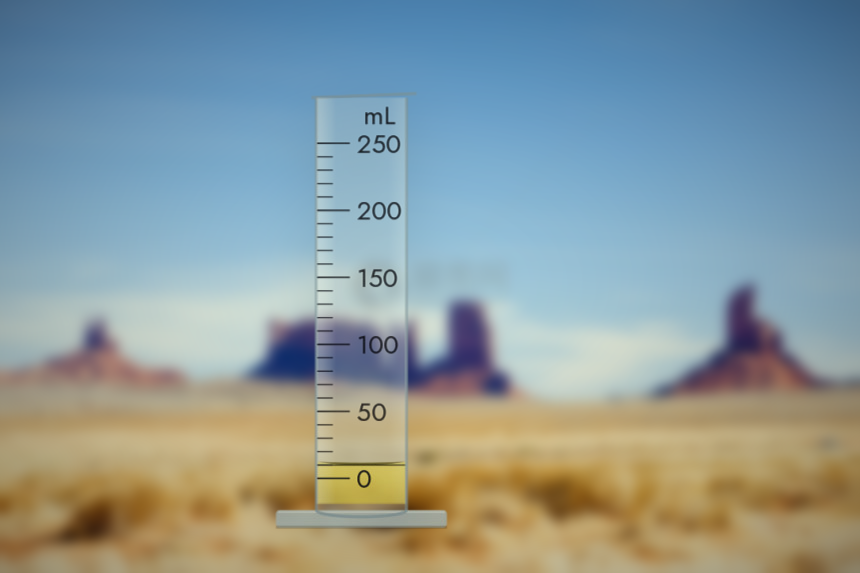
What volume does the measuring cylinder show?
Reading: 10 mL
